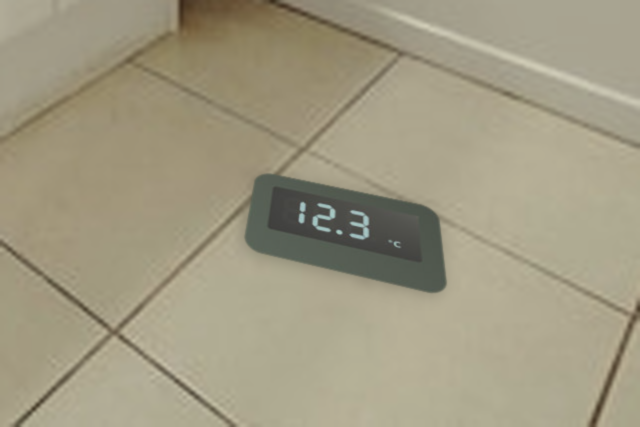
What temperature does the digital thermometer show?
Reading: 12.3 °C
